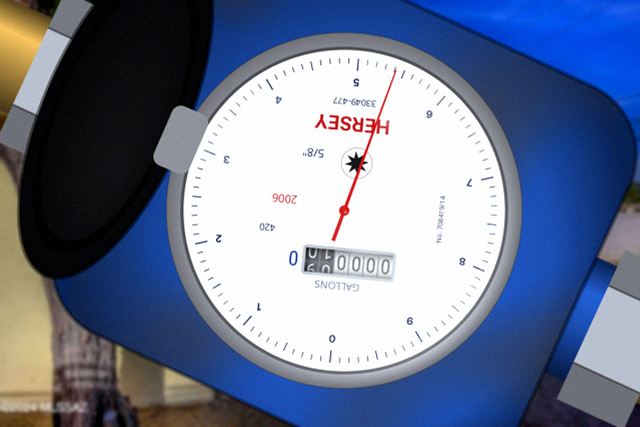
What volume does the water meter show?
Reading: 95.4 gal
